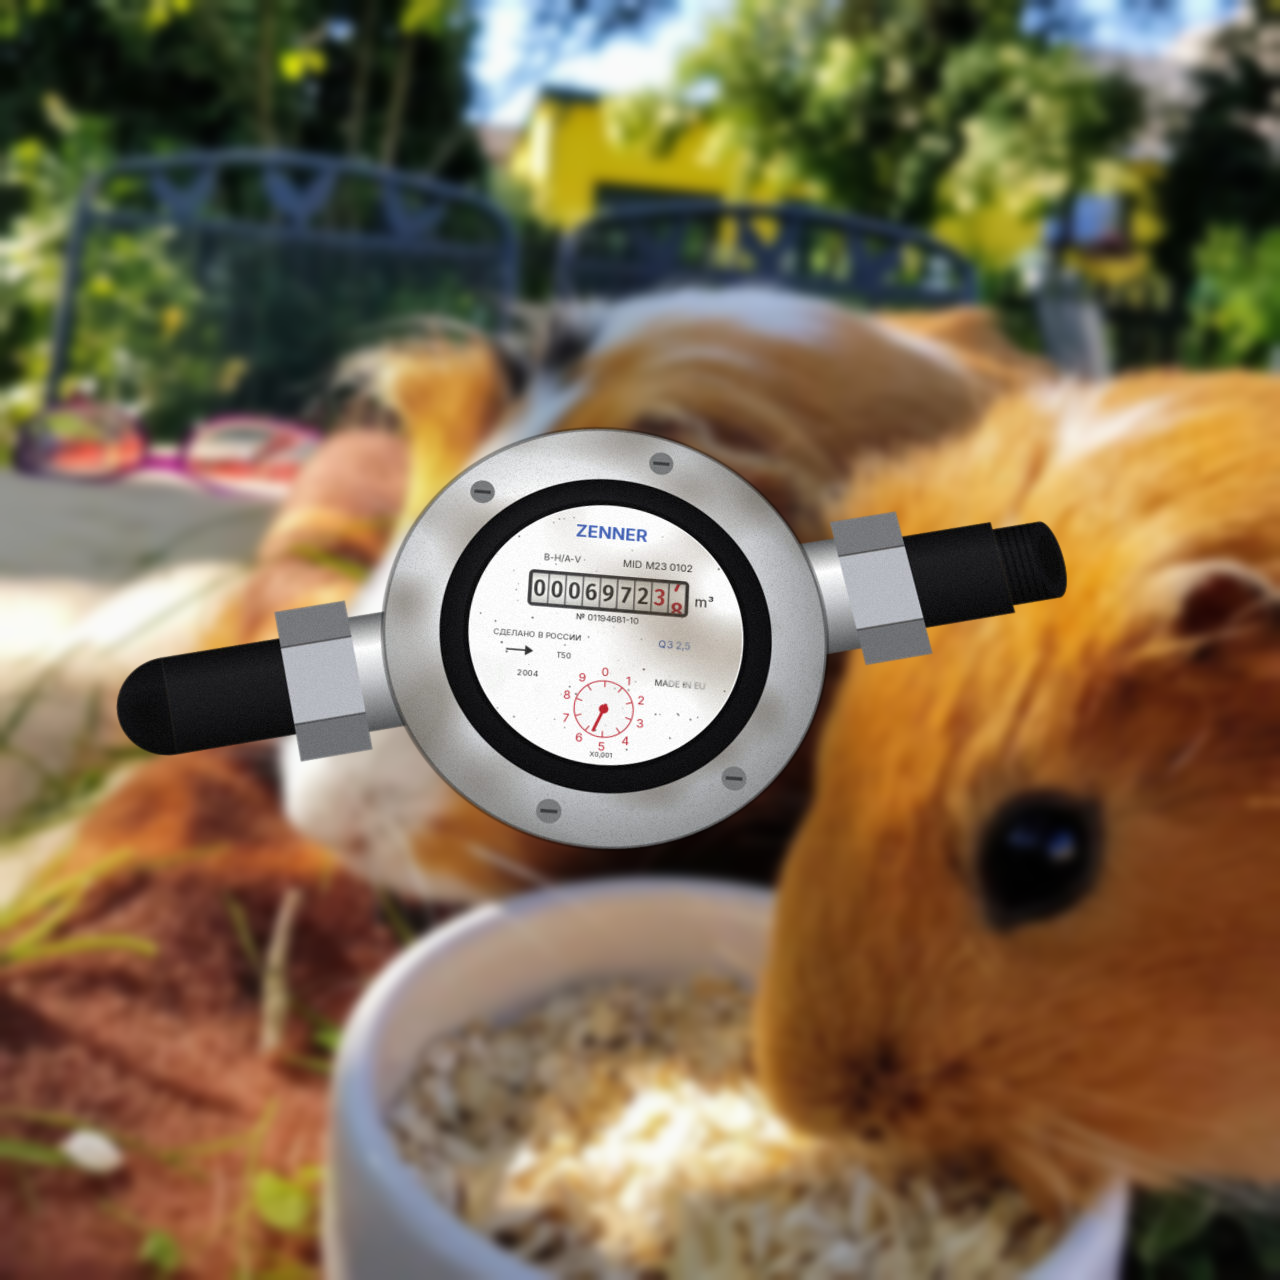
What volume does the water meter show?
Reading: 6972.375 m³
